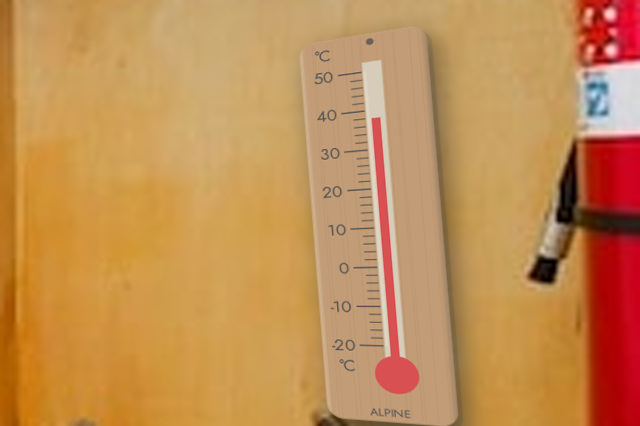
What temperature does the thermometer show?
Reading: 38 °C
